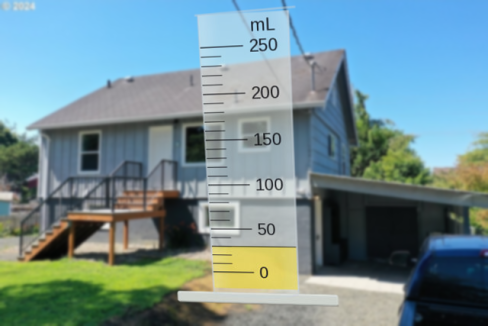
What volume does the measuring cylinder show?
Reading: 30 mL
